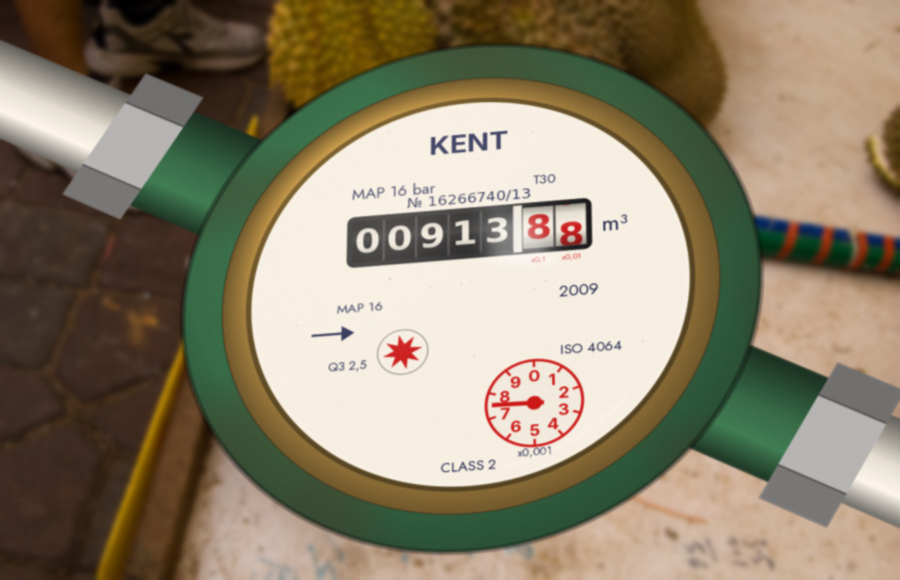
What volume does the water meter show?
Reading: 913.877 m³
